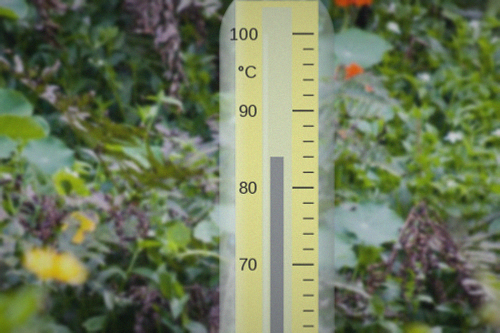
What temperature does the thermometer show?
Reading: 84 °C
